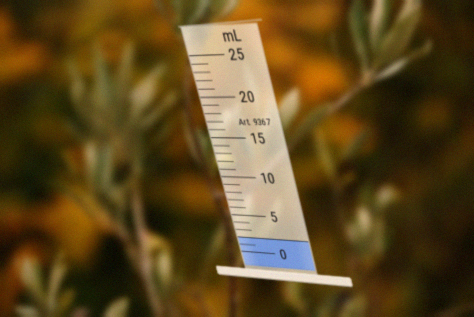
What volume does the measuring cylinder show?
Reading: 2 mL
